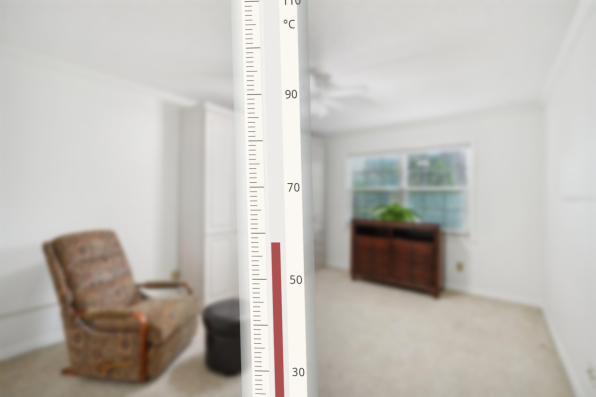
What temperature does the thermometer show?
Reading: 58 °C
